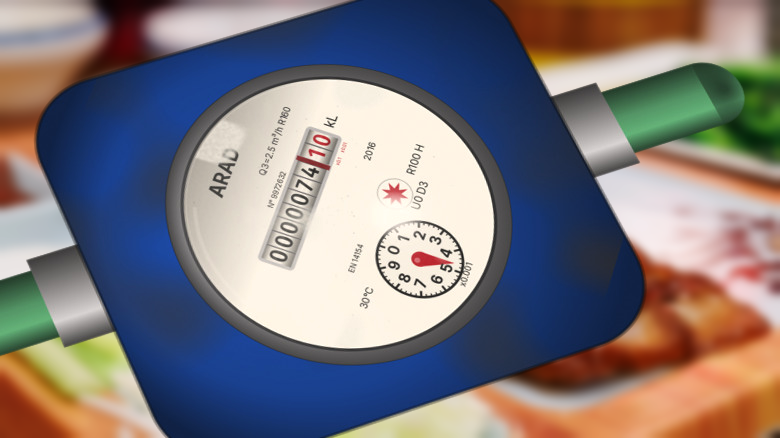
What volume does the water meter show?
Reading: 74.104 kL
